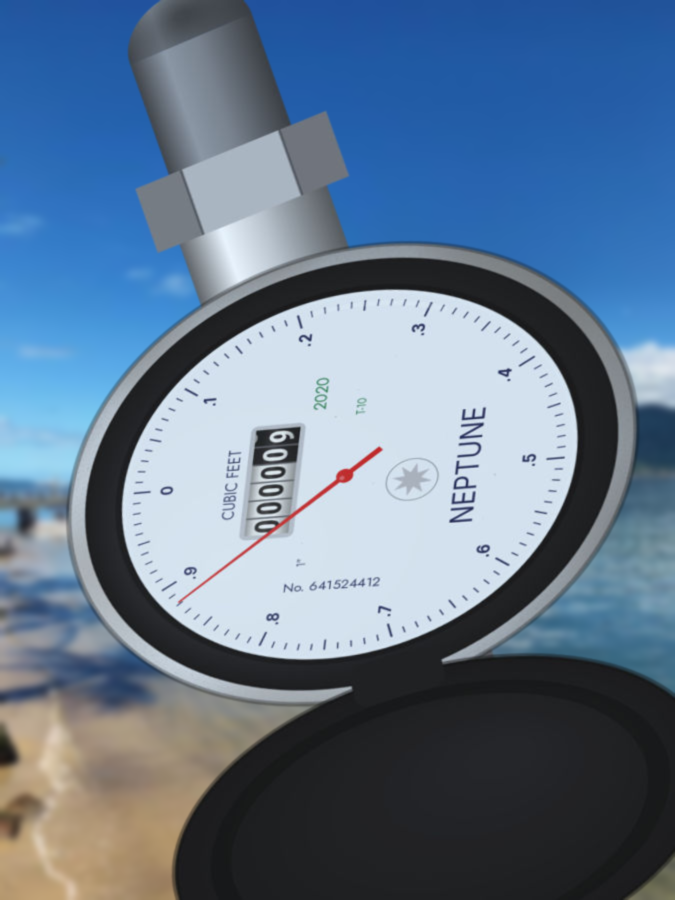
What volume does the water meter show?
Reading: 8.88 ft³
